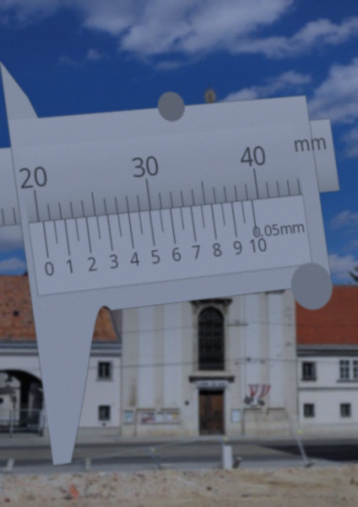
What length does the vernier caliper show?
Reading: 20.4 mm
